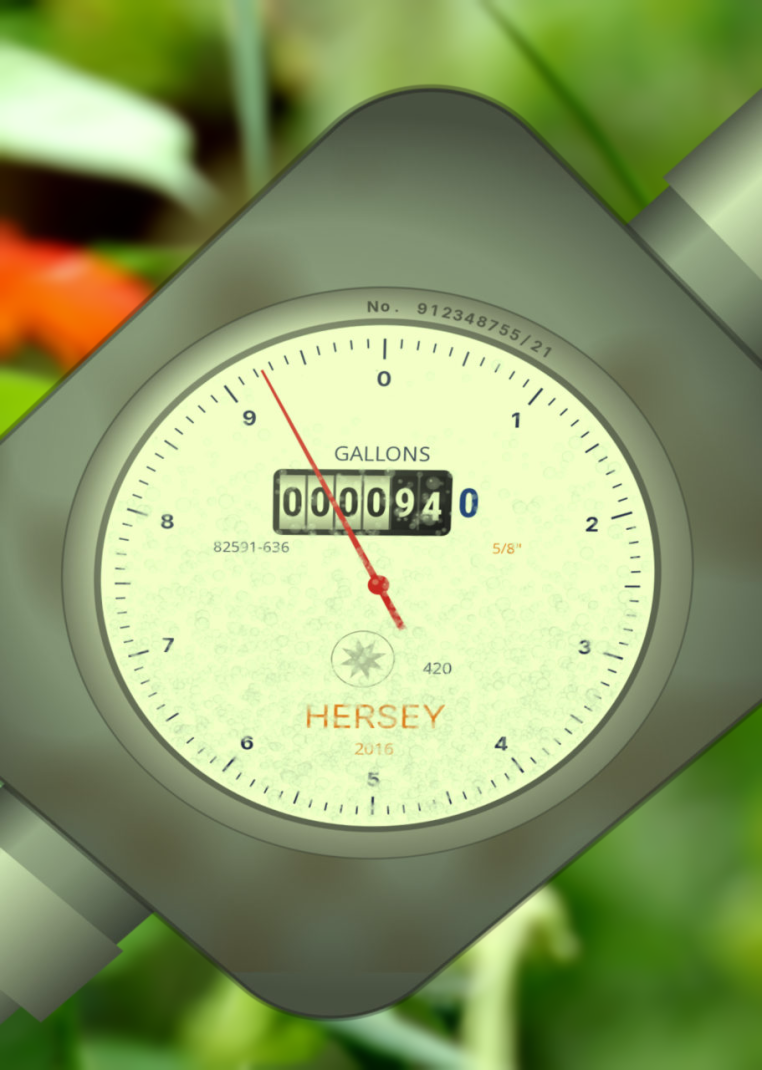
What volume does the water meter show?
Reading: 939.2 gal
